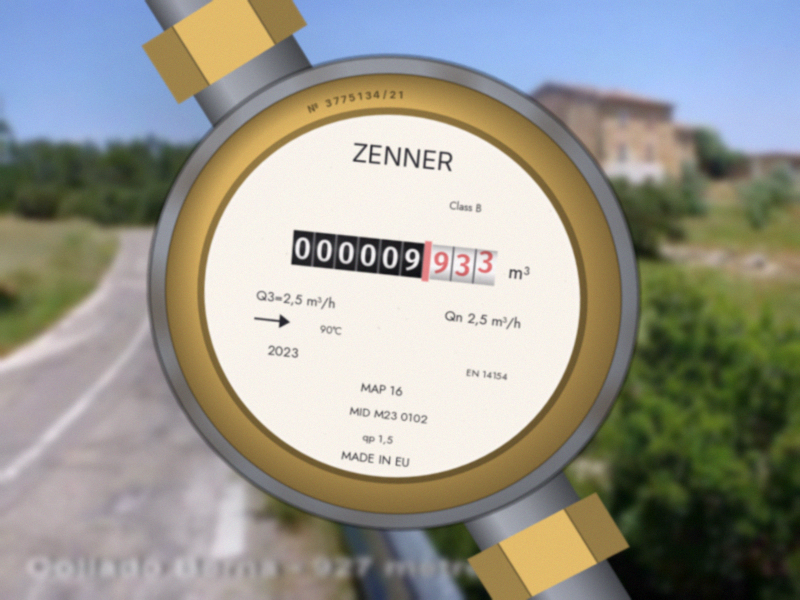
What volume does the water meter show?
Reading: 9.933 m³
